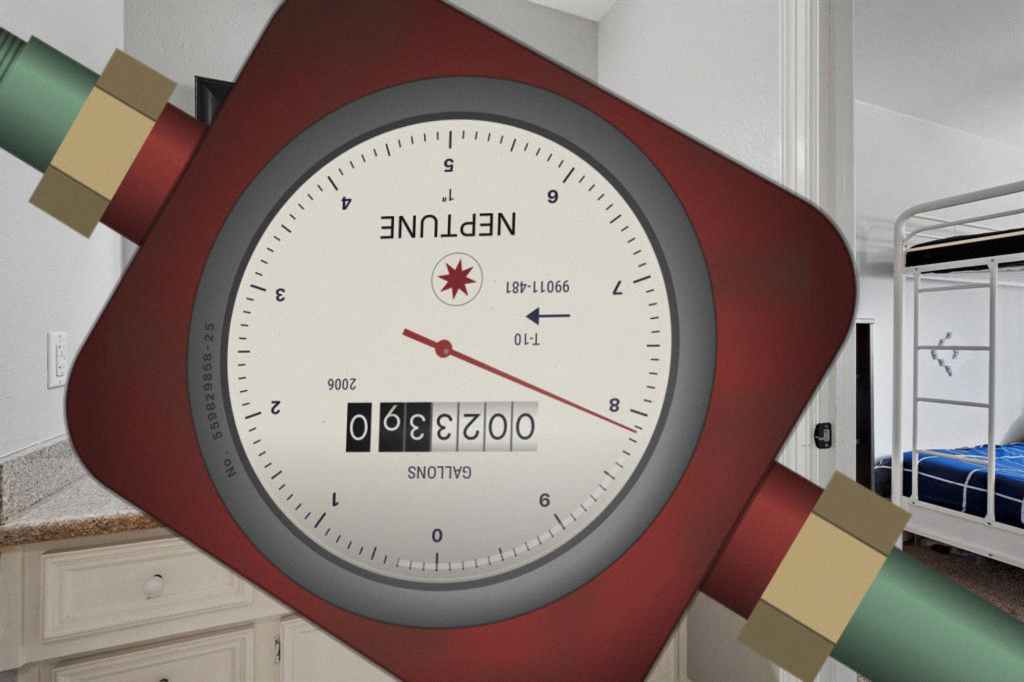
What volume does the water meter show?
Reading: 23388.1 gal
